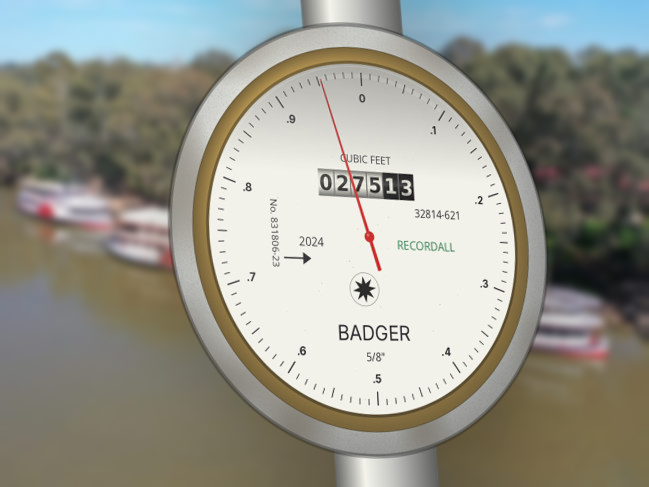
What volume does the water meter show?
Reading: 27512.95 ft³
